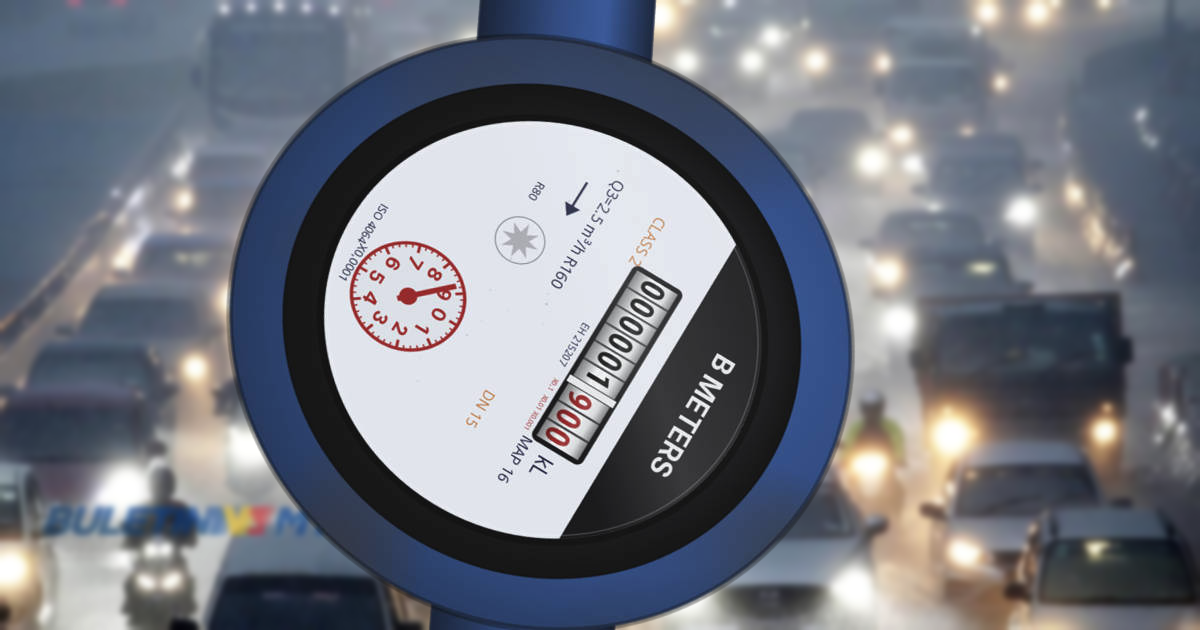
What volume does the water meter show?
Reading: 1.8998 kL
